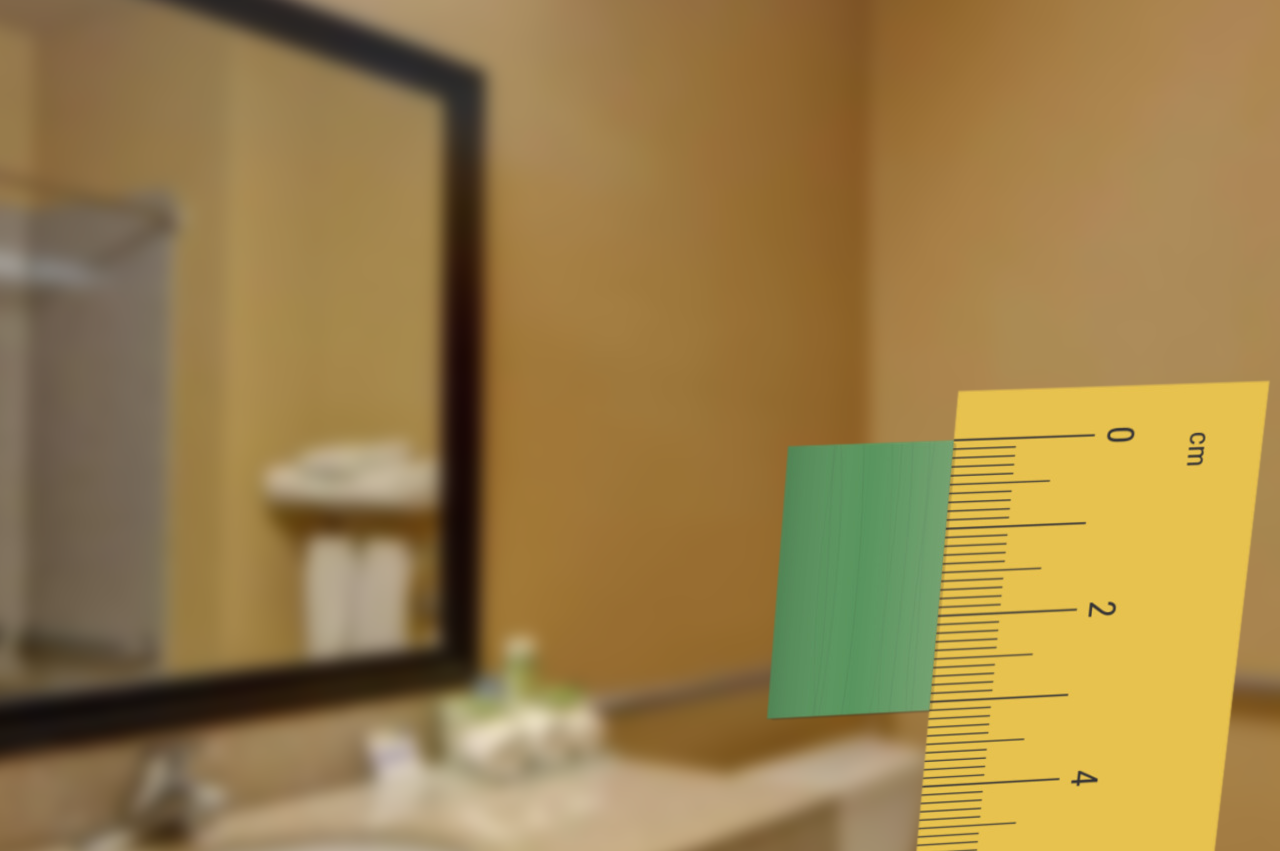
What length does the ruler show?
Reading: 3.1 cm
